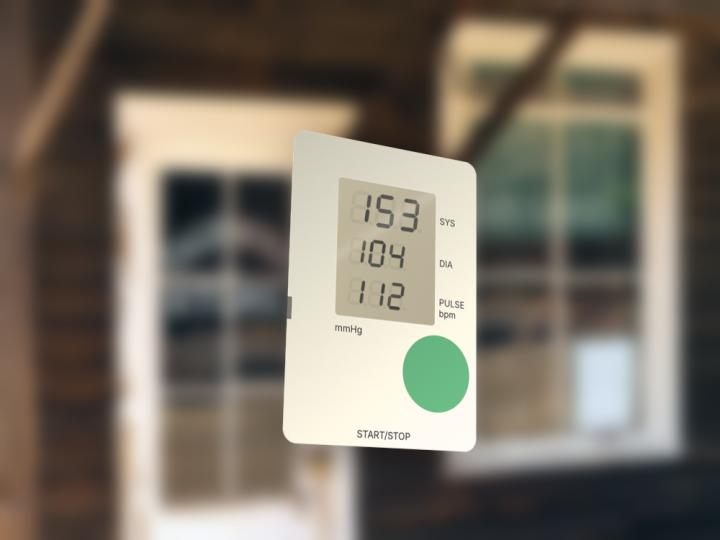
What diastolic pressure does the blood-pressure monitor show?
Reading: 104 mmHg
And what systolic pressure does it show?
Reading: 153 mmHg
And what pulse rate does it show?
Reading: 112 bpm
